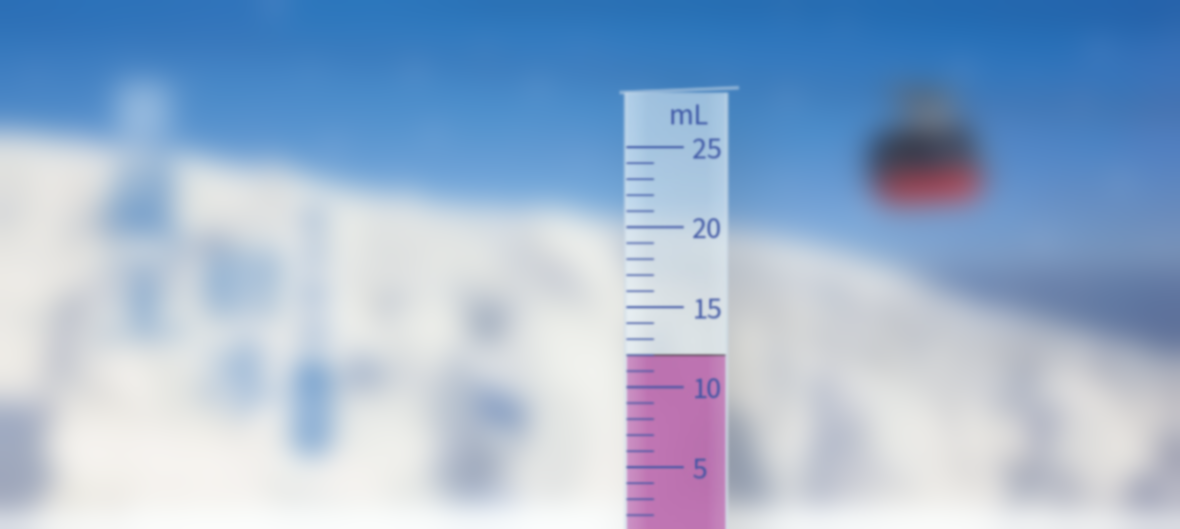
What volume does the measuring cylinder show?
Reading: 12 mL
